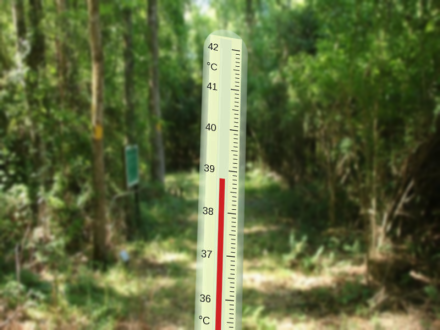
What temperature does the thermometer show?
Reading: 38.8 °C
